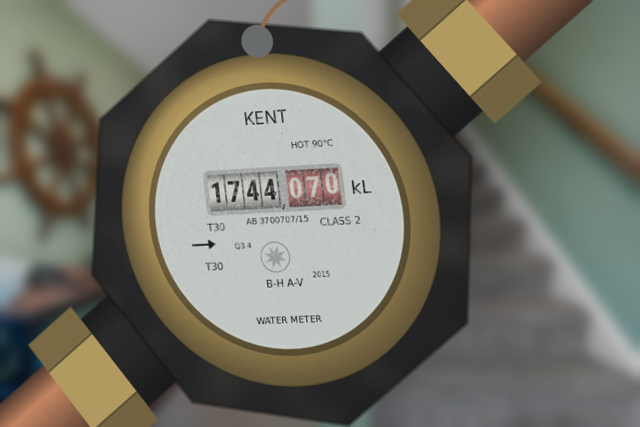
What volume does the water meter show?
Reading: 1744.070 kL
